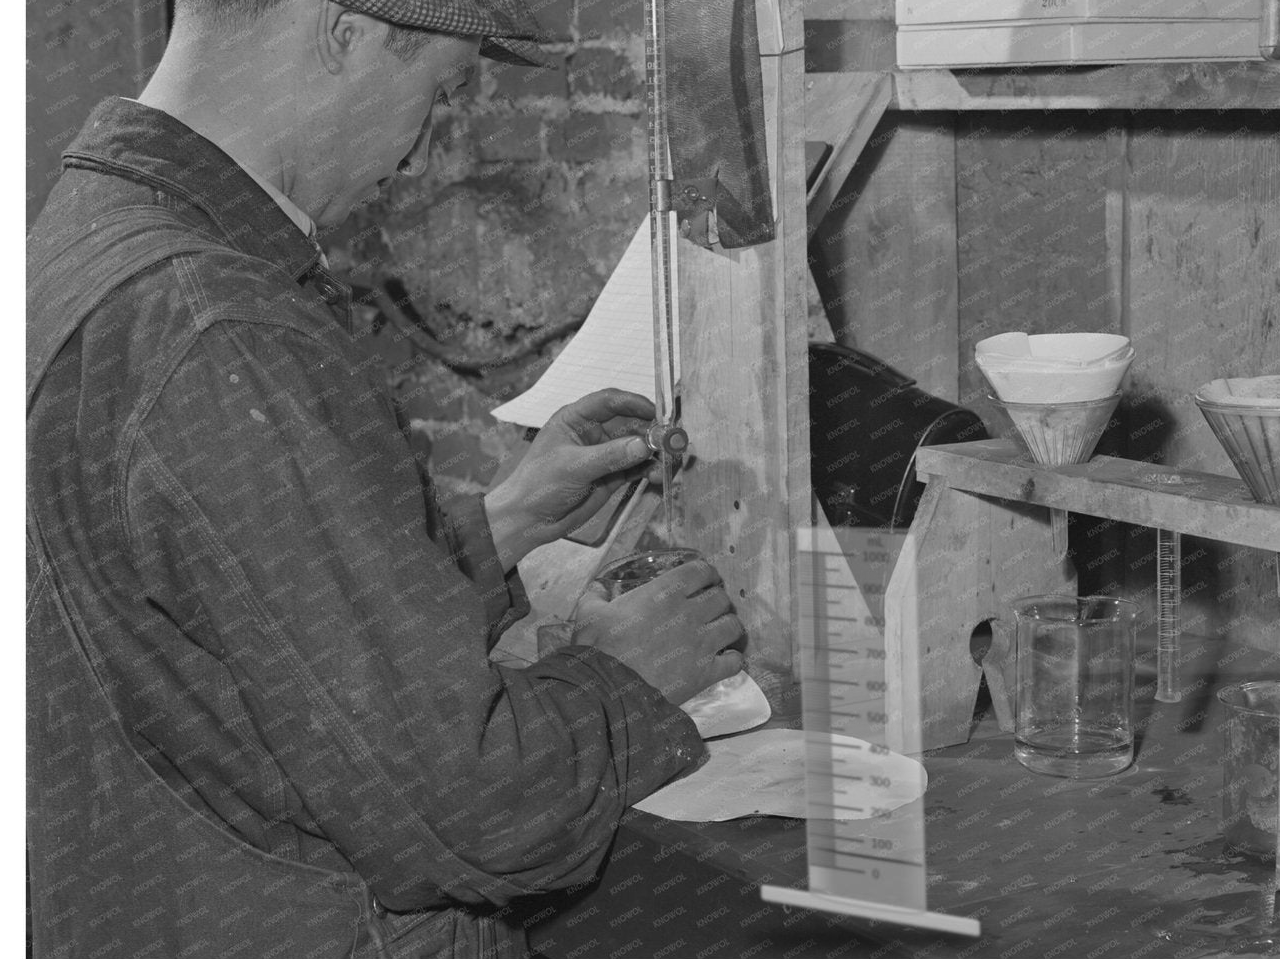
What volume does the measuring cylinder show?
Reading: 50 mL
